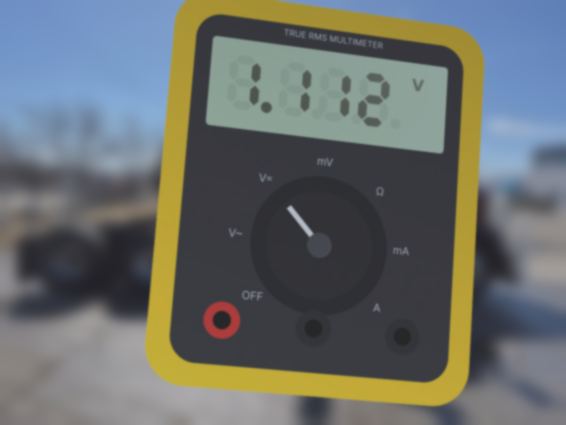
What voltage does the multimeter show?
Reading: 1.112 V
